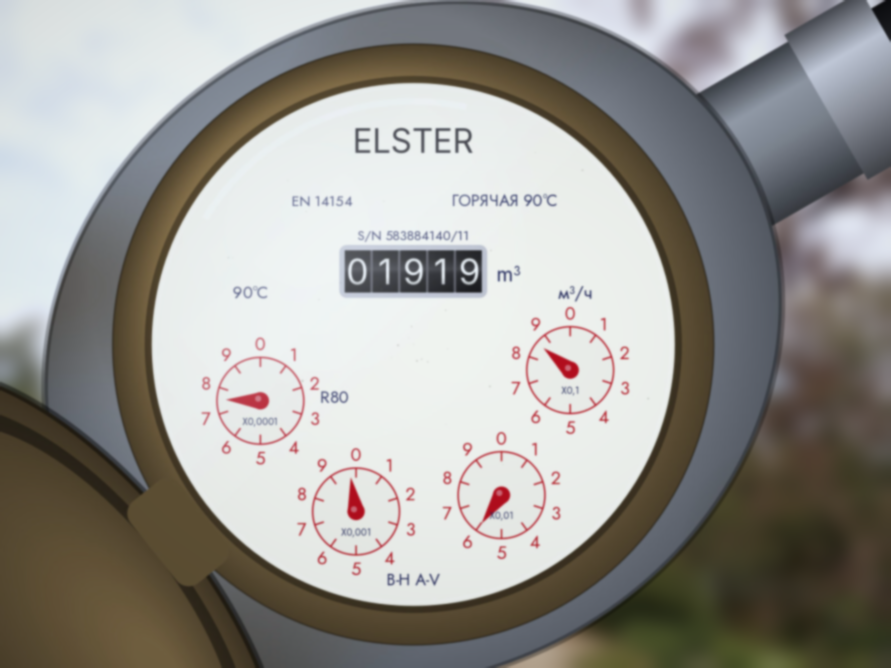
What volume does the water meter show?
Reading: 1919.8597 m³
